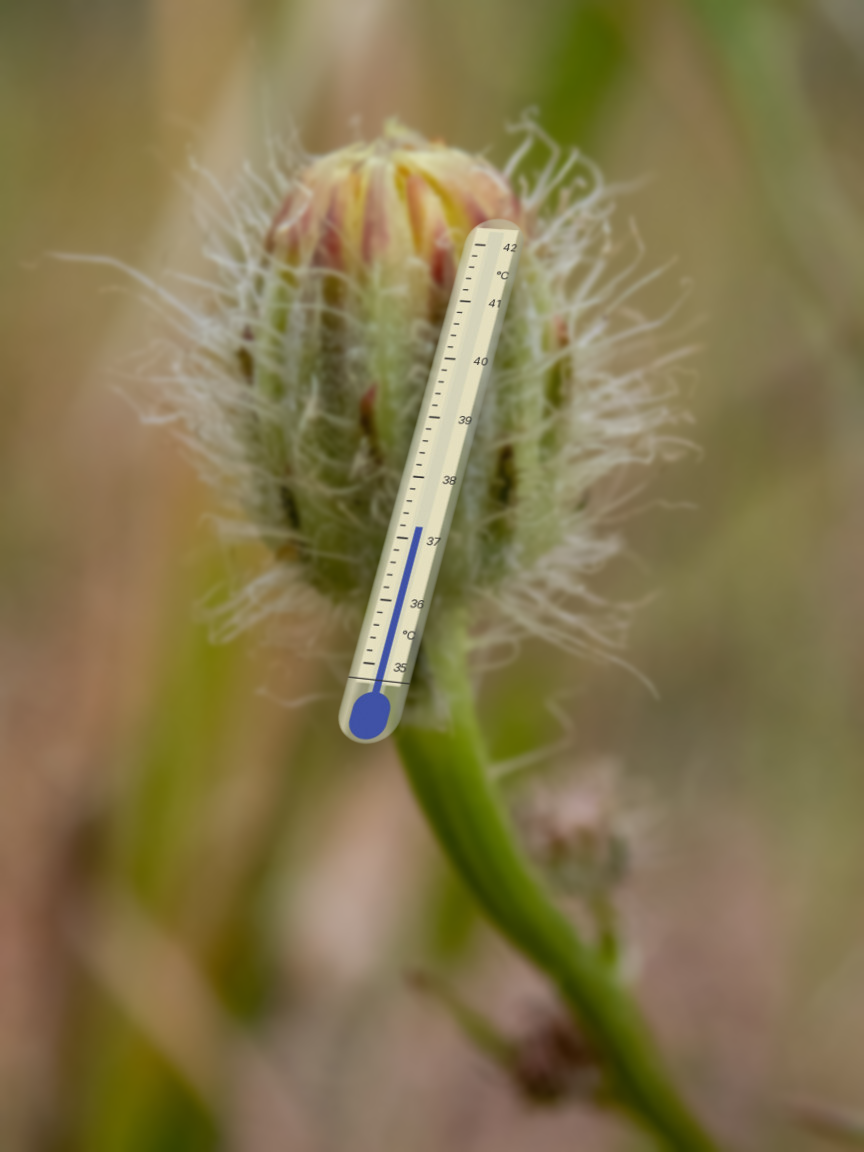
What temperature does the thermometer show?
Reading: 37.2 °C
